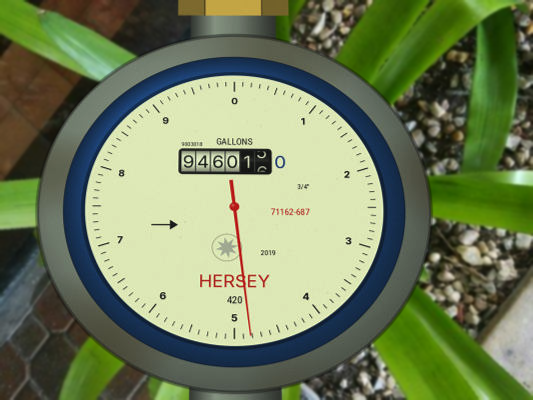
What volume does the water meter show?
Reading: 9460154.8 gal
